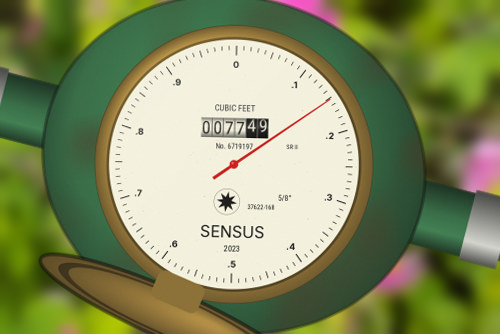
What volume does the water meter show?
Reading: 7749.15 ft³
